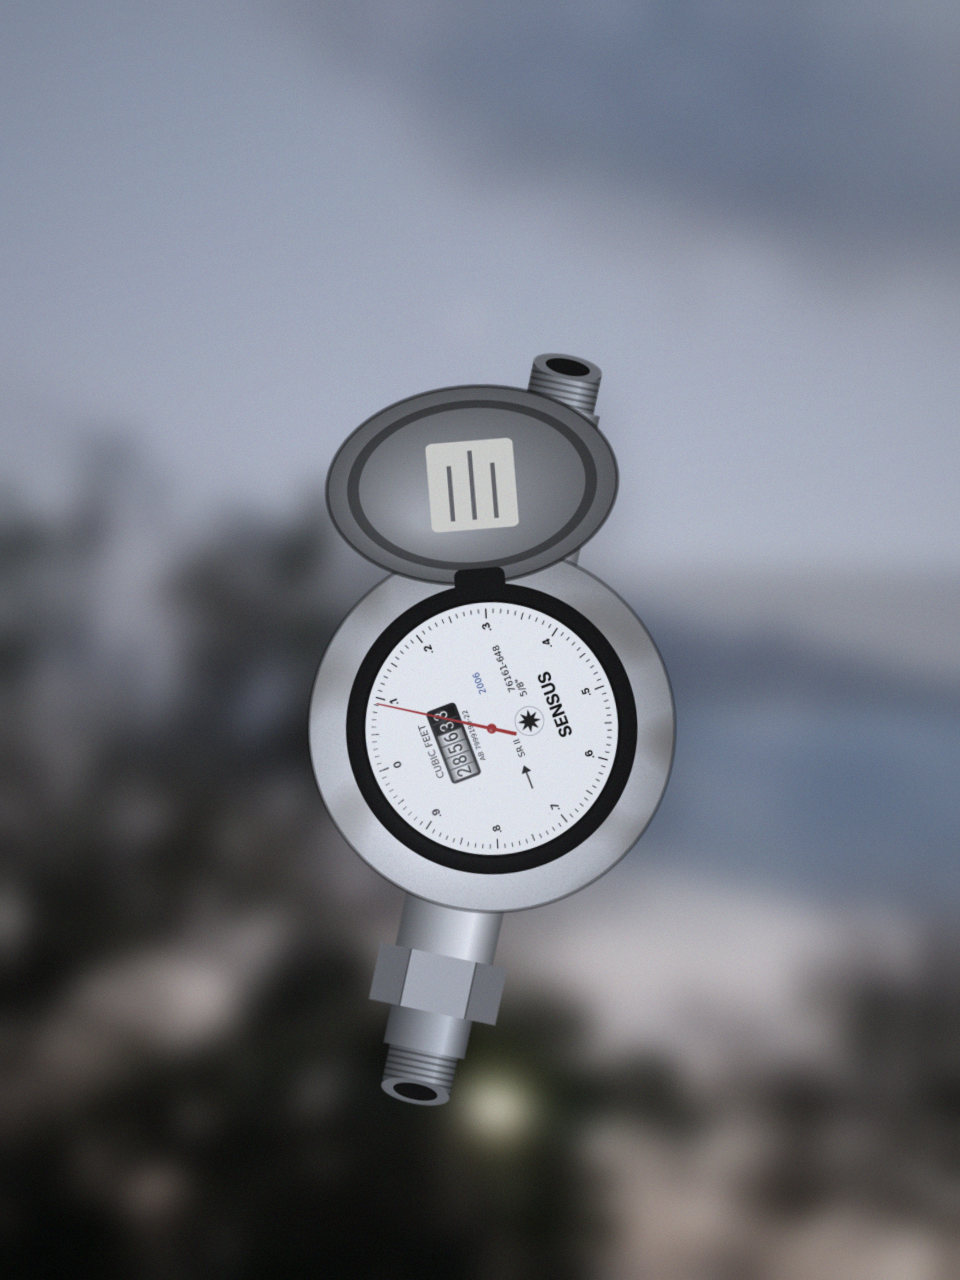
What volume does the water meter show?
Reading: 285633.09 ft³
